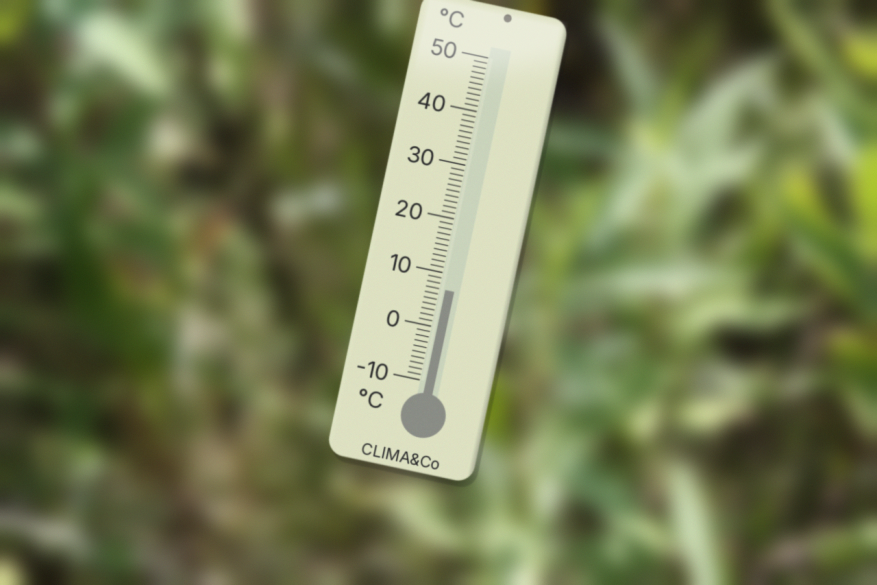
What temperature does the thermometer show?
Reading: 7 °C
